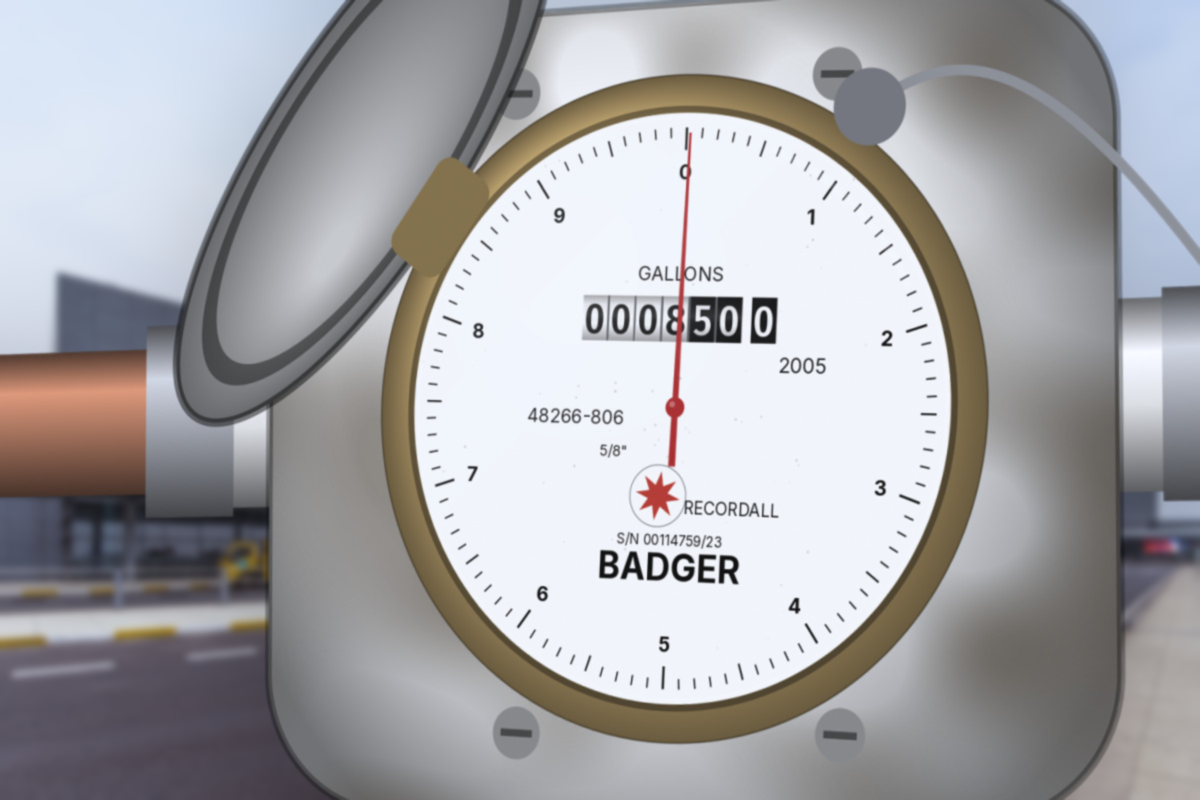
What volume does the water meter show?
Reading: 8500.0 gal
